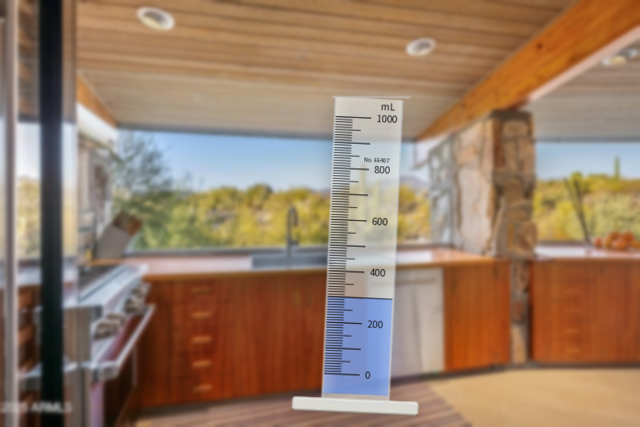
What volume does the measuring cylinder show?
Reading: 300 mL
